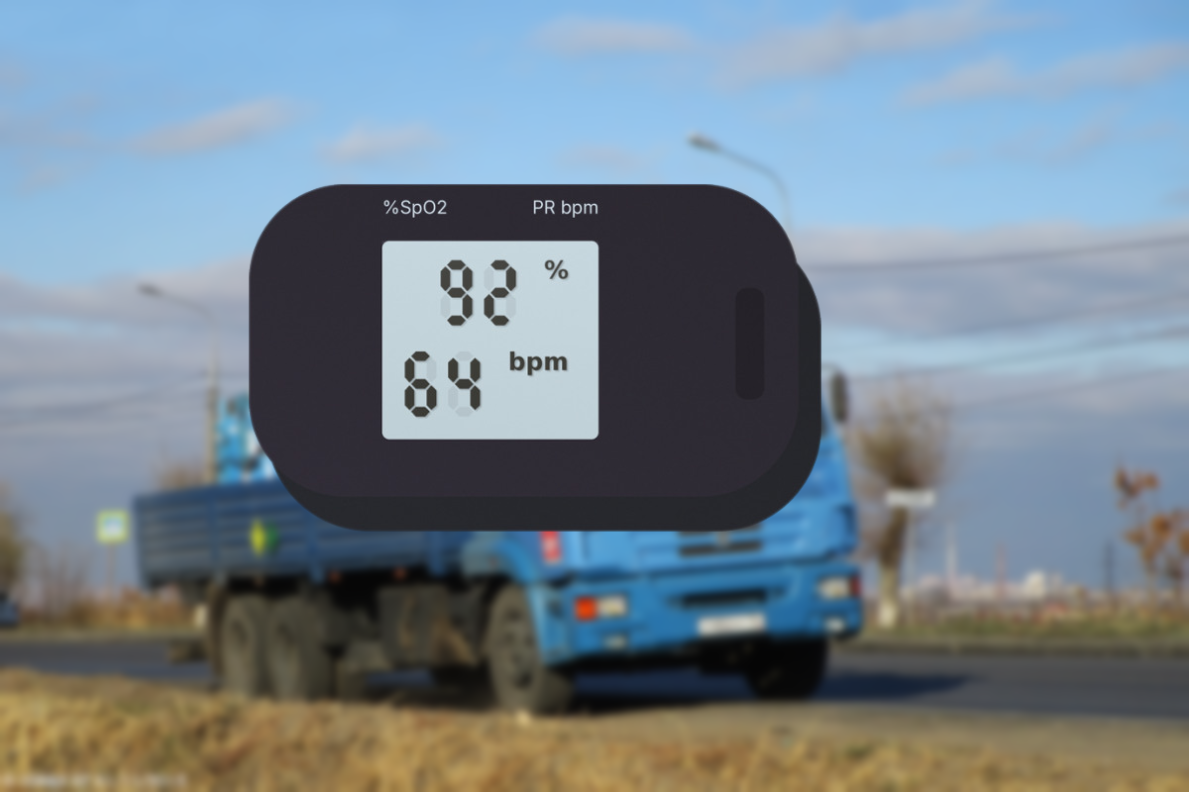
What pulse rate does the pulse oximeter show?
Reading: 64 bpm
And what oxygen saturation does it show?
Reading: 92 %
